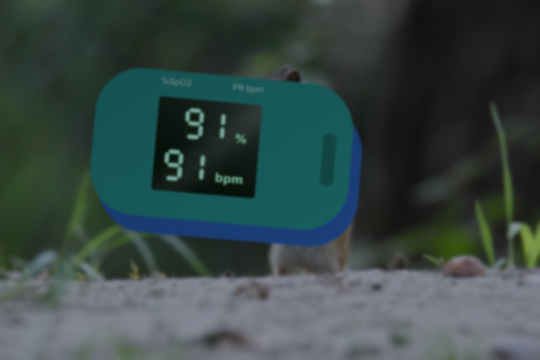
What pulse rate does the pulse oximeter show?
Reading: 91 bpm
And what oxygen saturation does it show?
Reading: 91 %
